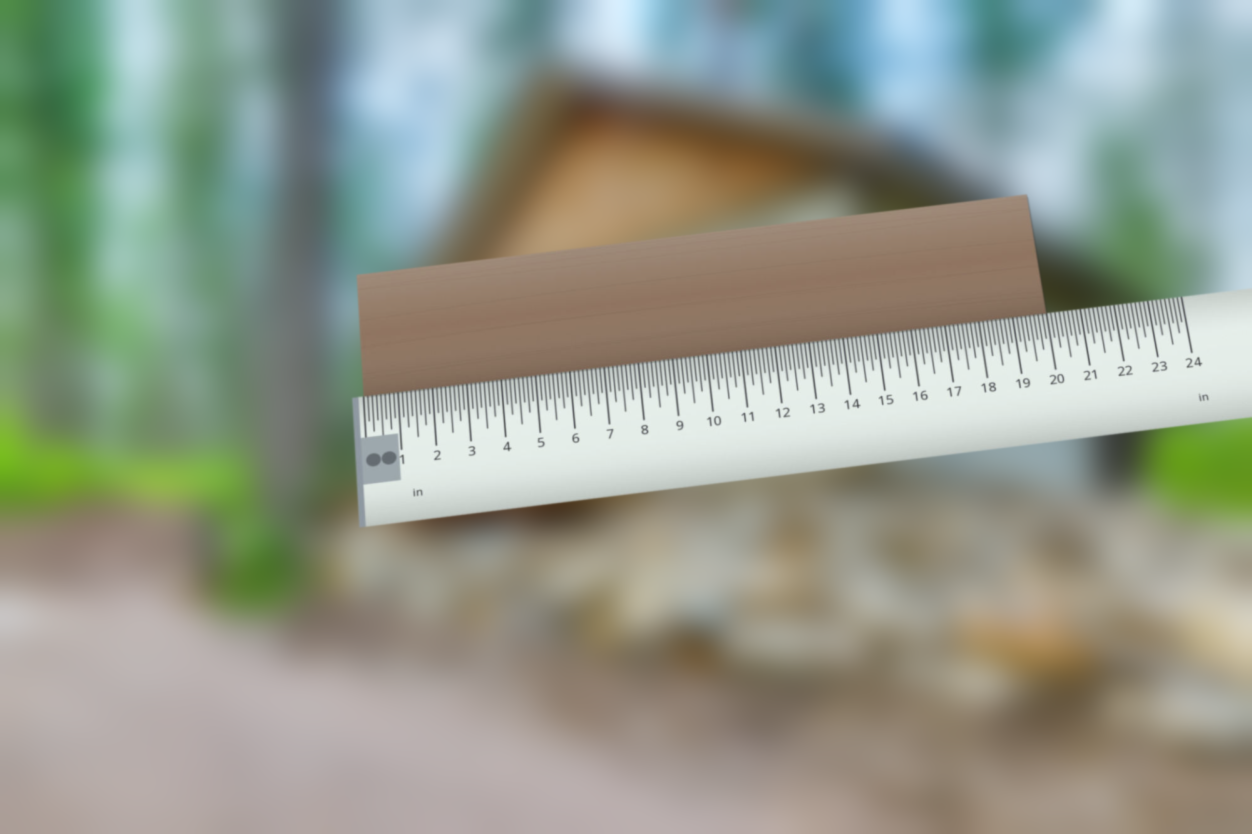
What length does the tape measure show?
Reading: 20 in
